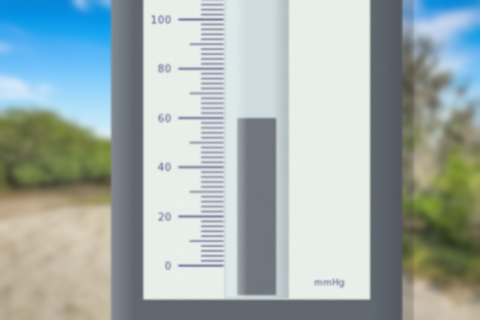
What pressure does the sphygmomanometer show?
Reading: 60 mmHg
